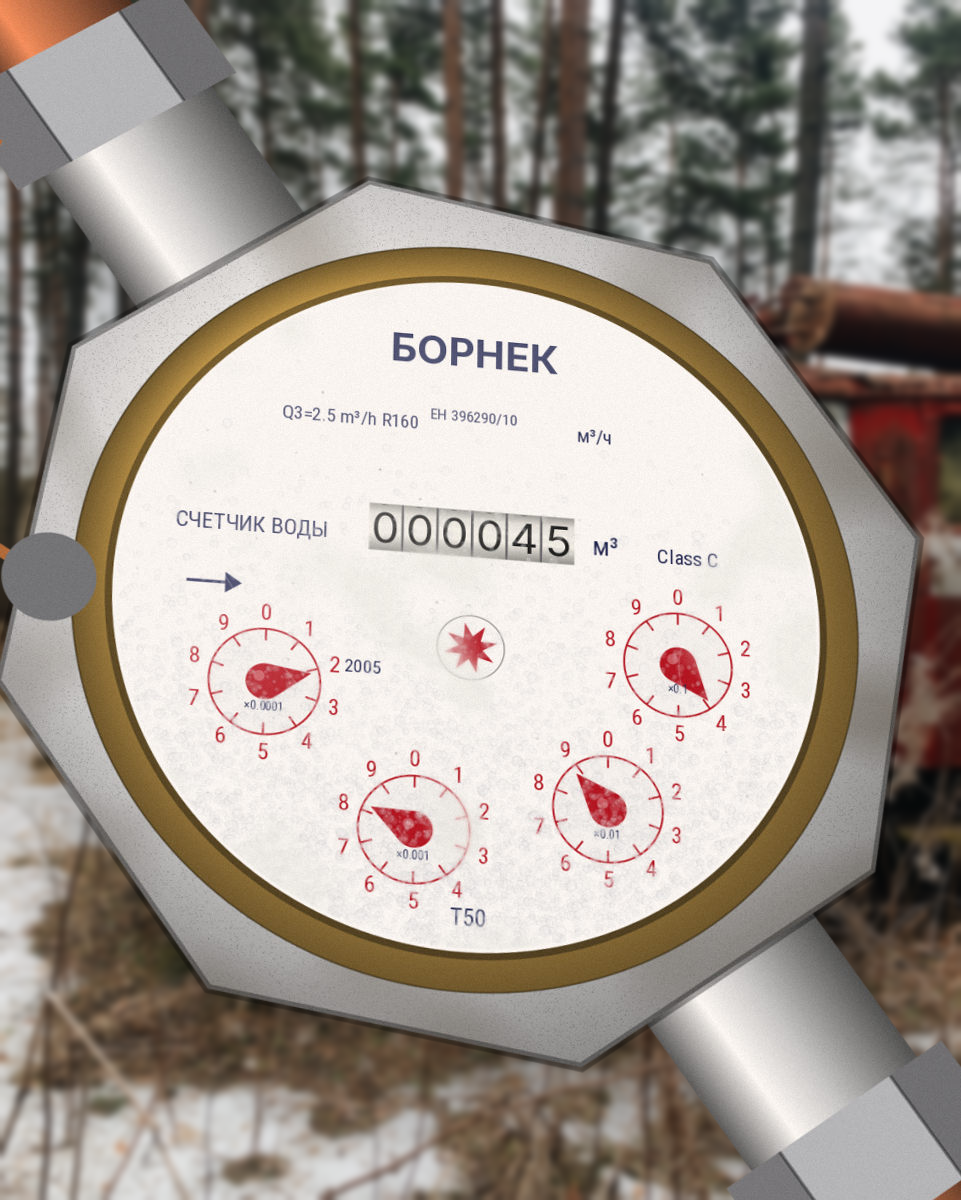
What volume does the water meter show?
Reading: 45.3882 m³
